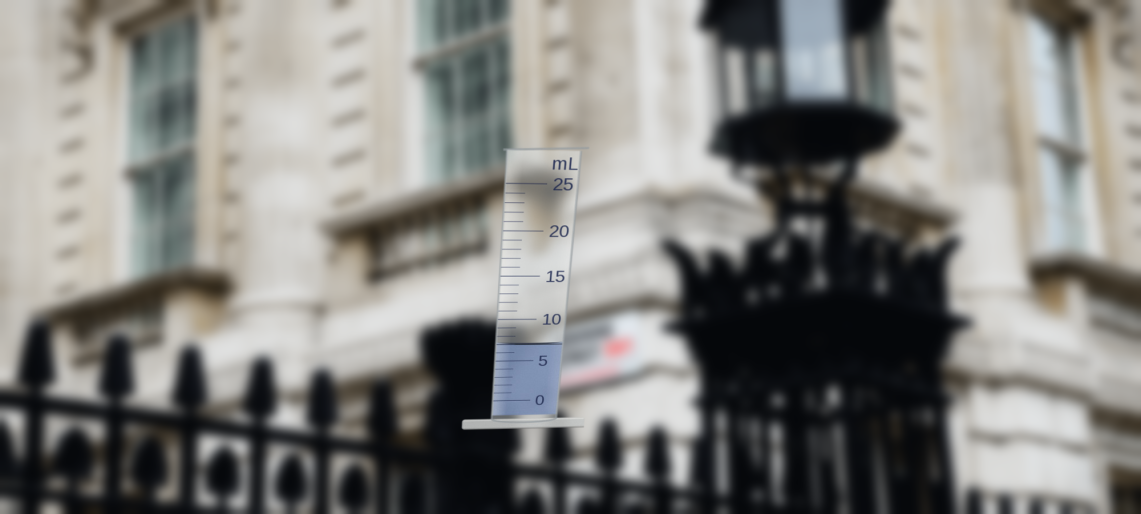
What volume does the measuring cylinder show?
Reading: 7 mL
